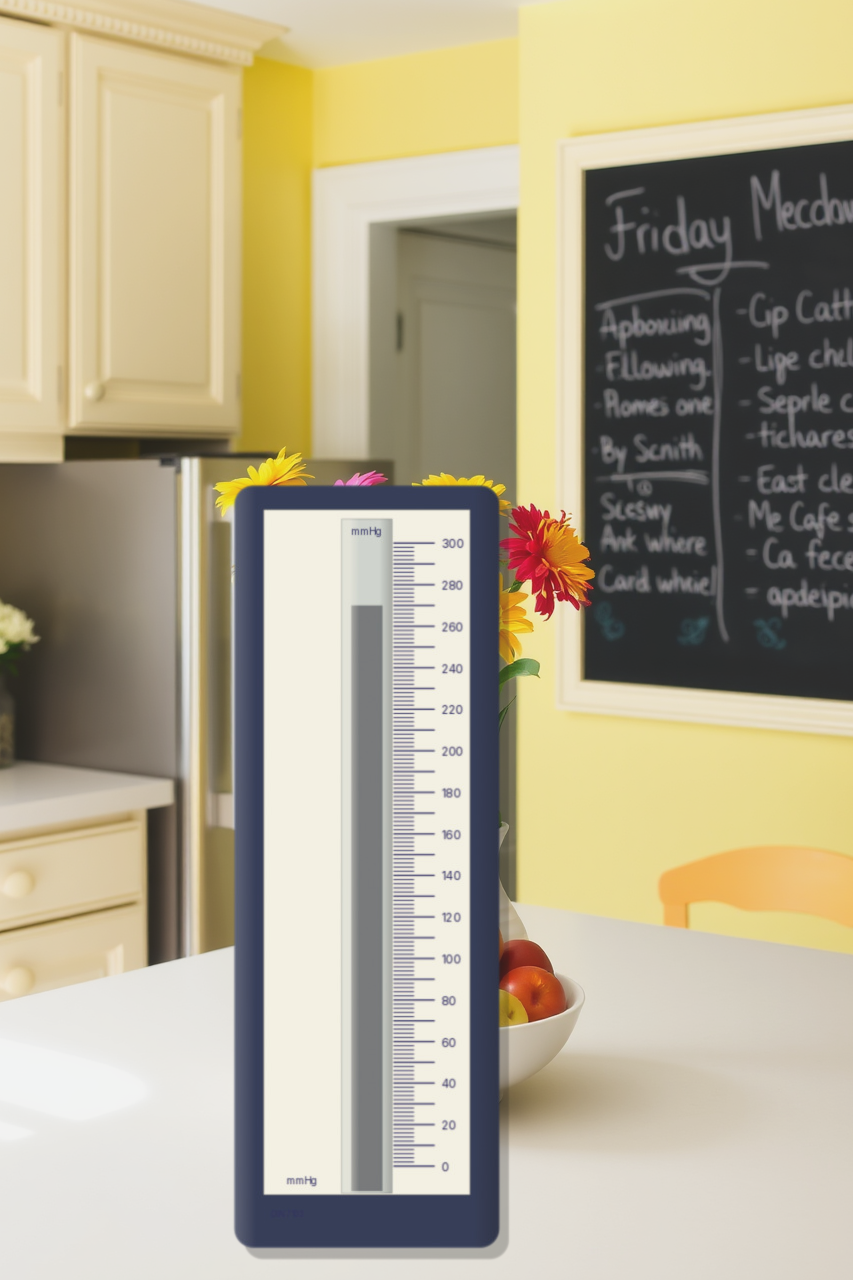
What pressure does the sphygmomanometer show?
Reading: 270 mmHg
